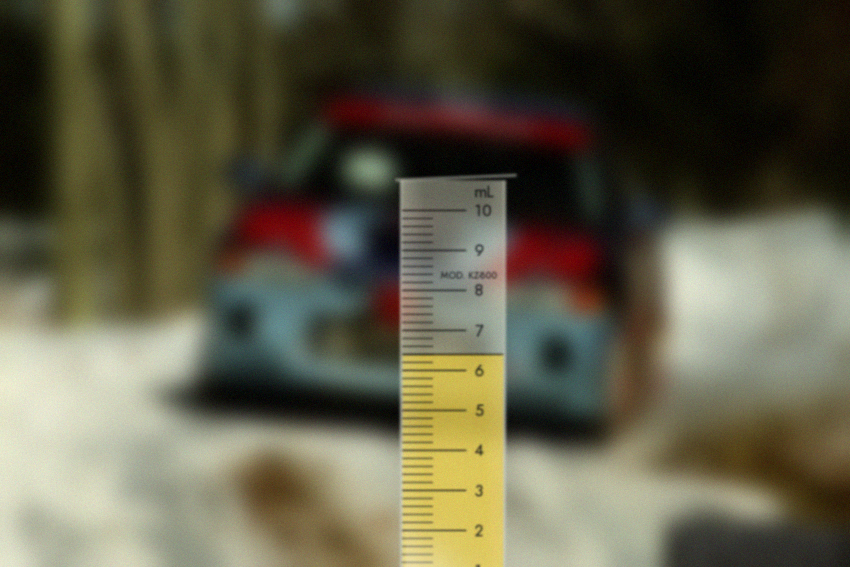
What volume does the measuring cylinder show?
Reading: 6.4 mL
